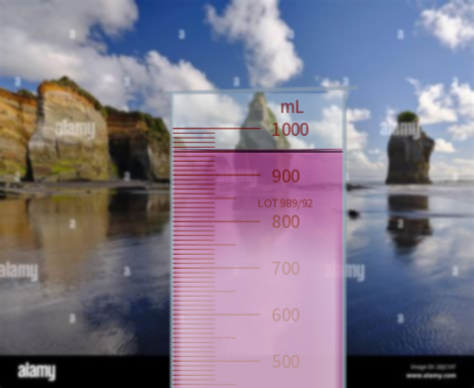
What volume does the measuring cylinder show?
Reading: 950 mL
